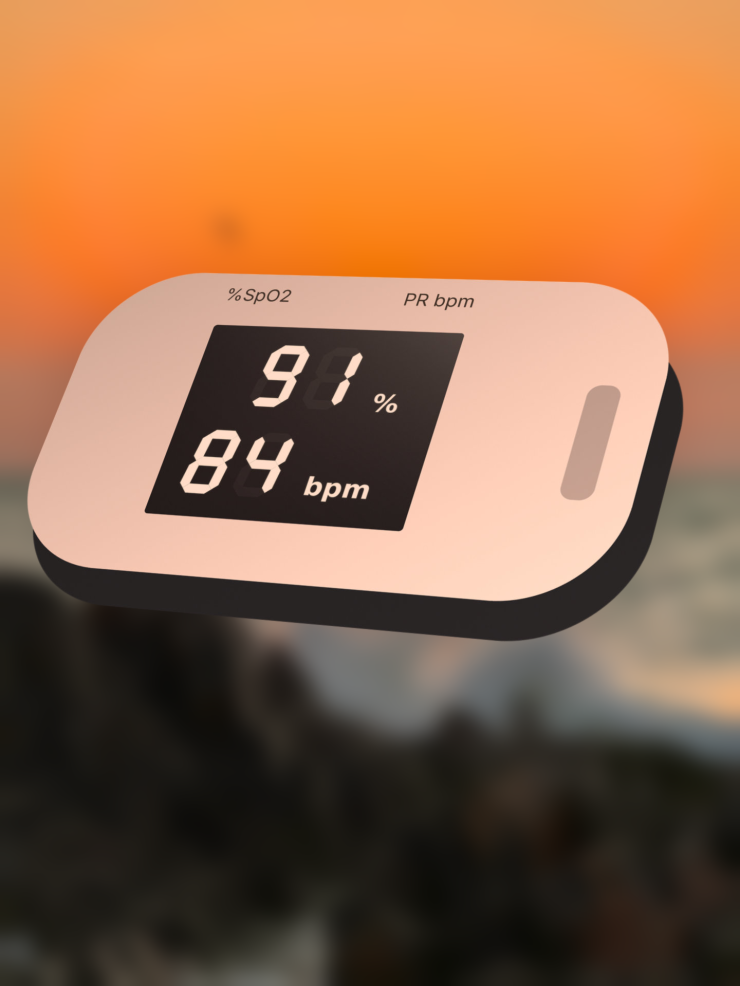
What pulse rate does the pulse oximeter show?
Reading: 84 bpm
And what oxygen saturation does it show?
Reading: 91 %
